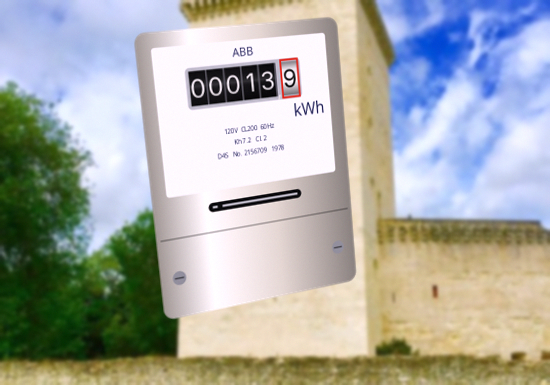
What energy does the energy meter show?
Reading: 13.9 kWh
